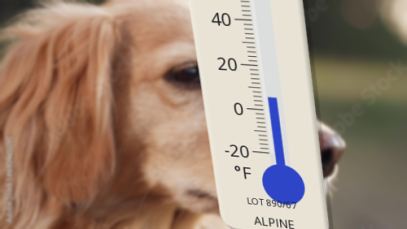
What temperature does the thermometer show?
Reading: 6 °F
